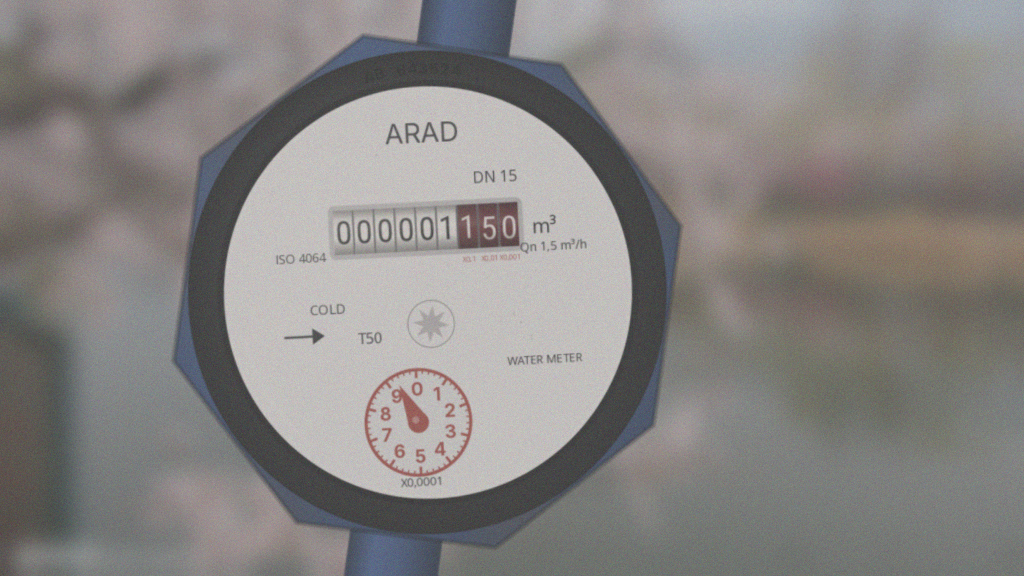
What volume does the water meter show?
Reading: 1.1499 m³
